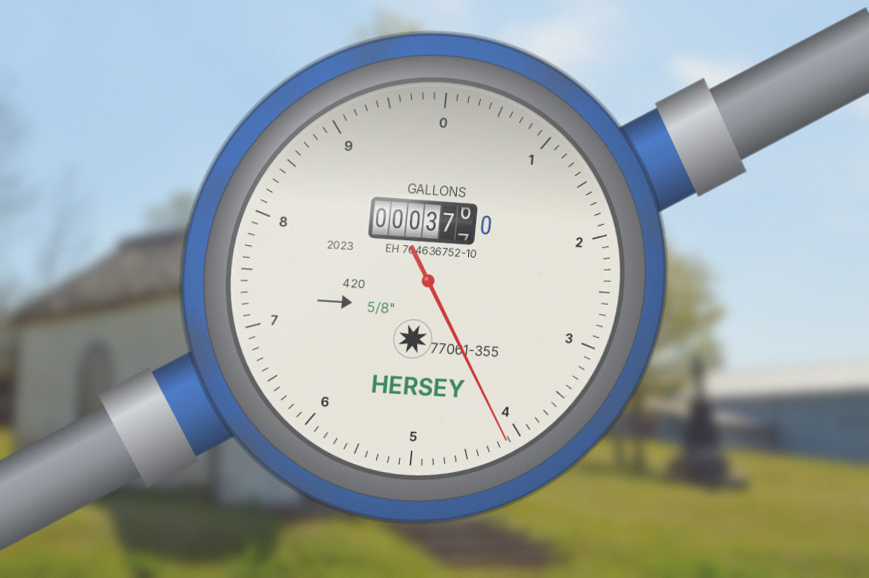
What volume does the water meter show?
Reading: 3764.1 gal
